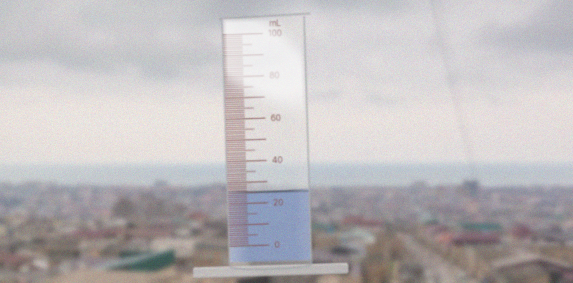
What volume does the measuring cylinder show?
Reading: 25 mL
